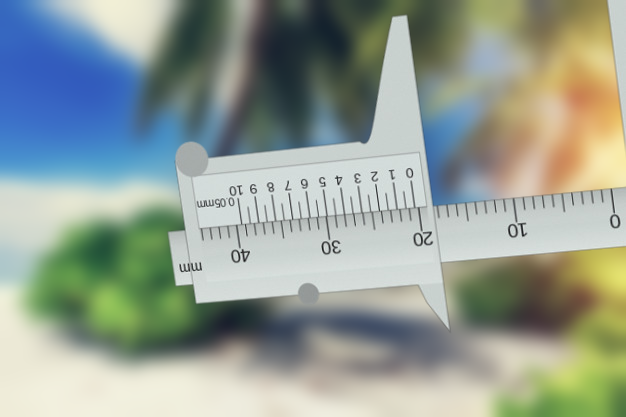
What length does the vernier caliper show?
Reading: 20.4 mm
